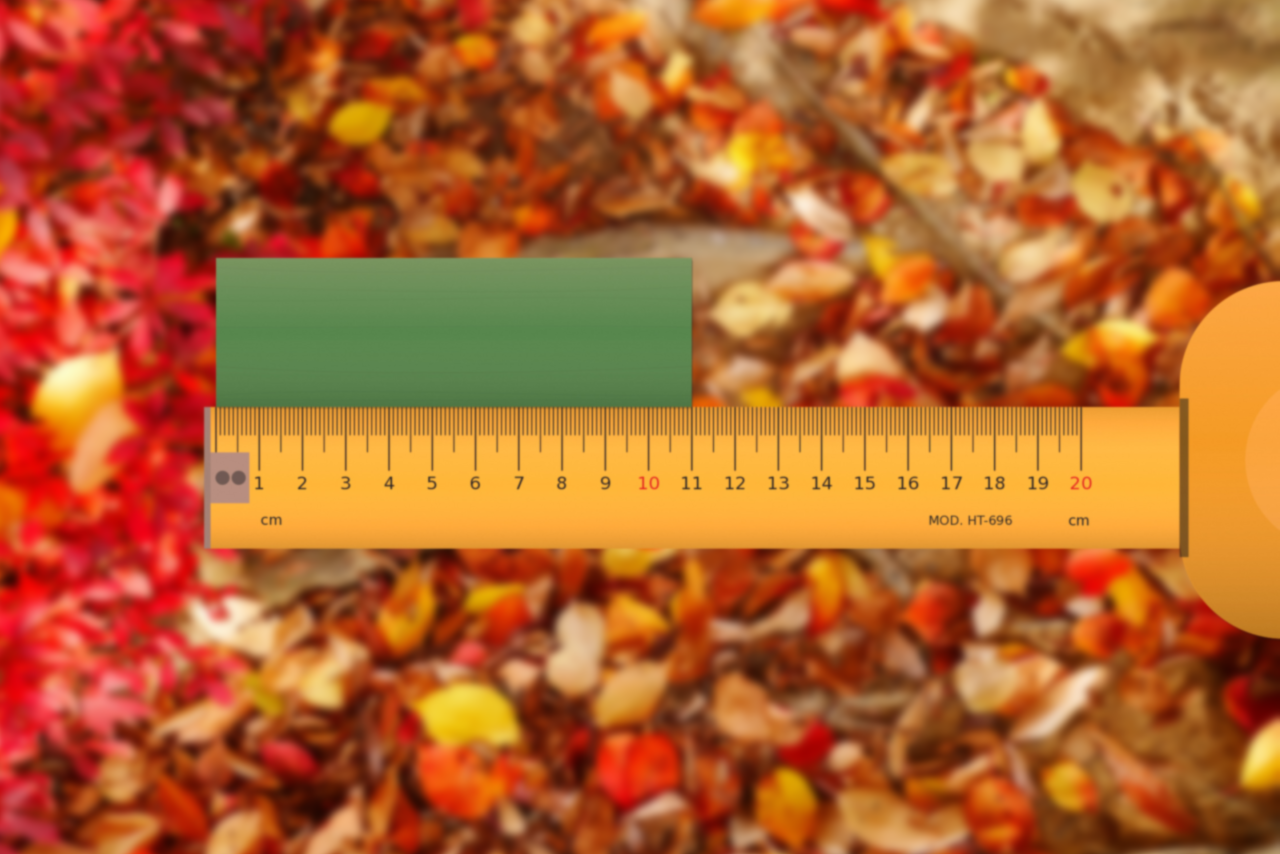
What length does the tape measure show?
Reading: 11 cm
